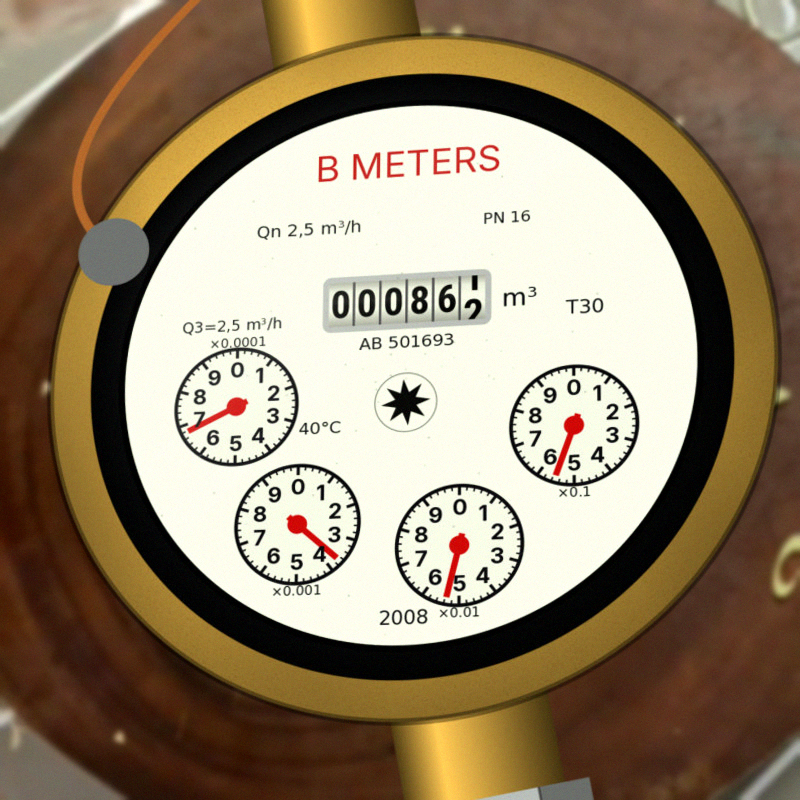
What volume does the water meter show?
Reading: 861.5536 m³
